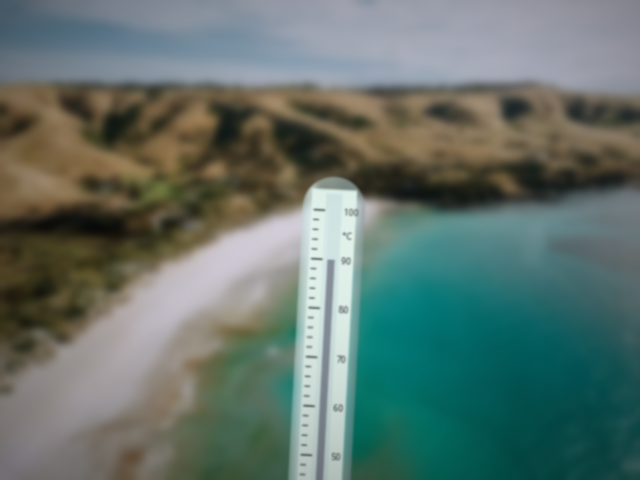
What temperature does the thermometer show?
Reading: 90 °C
